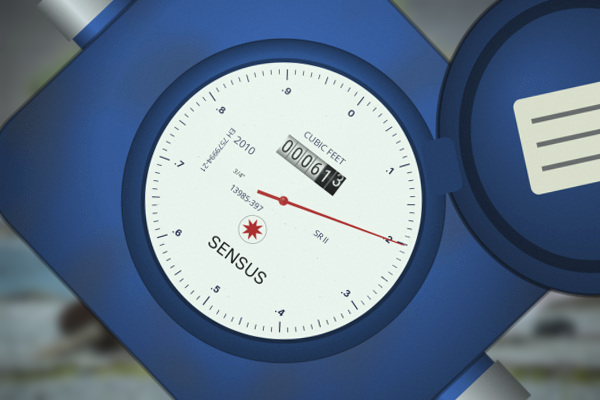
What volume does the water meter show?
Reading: 613.20 ft³
